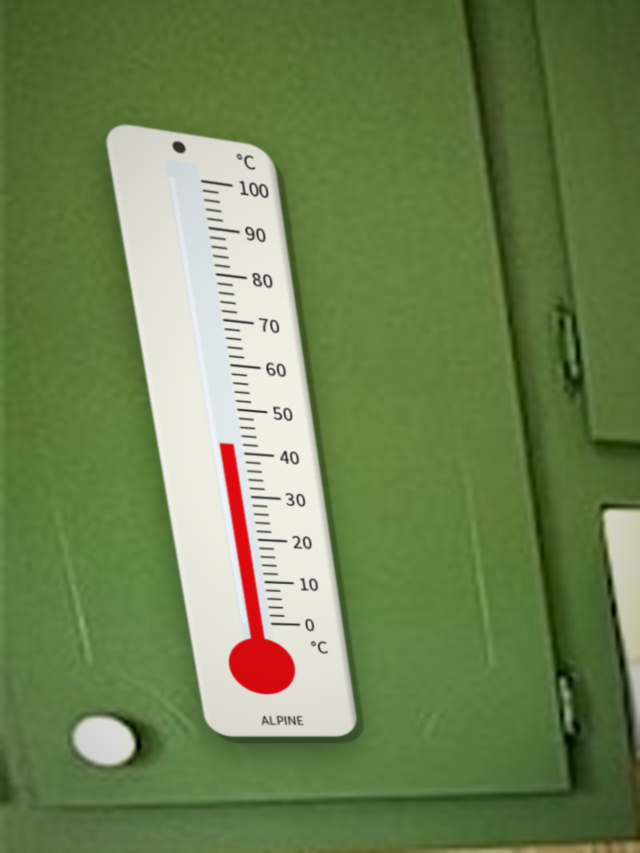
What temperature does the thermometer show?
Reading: 42 °C
